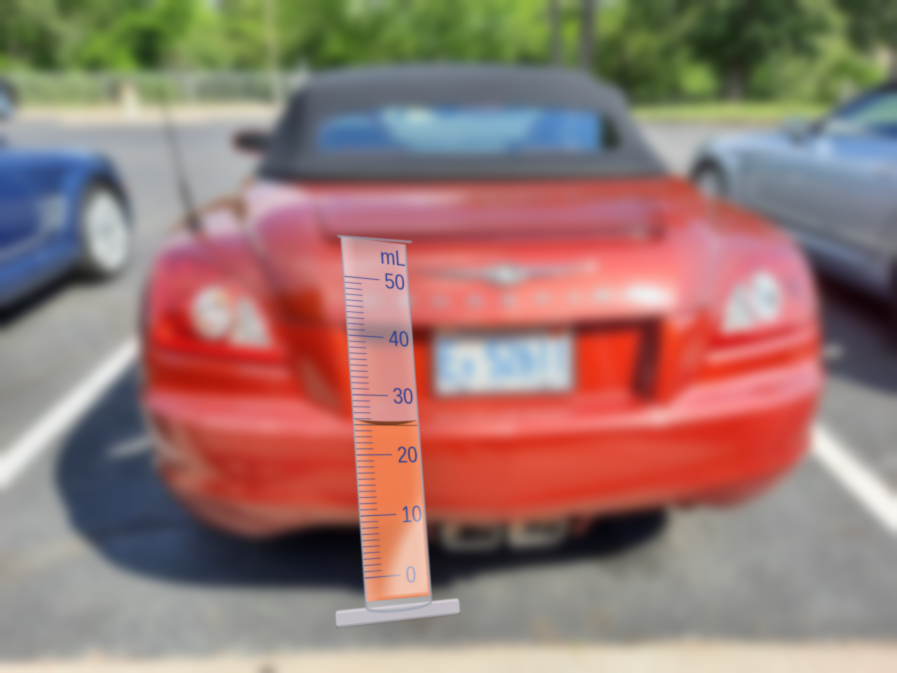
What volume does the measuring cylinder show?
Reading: 25 mL
